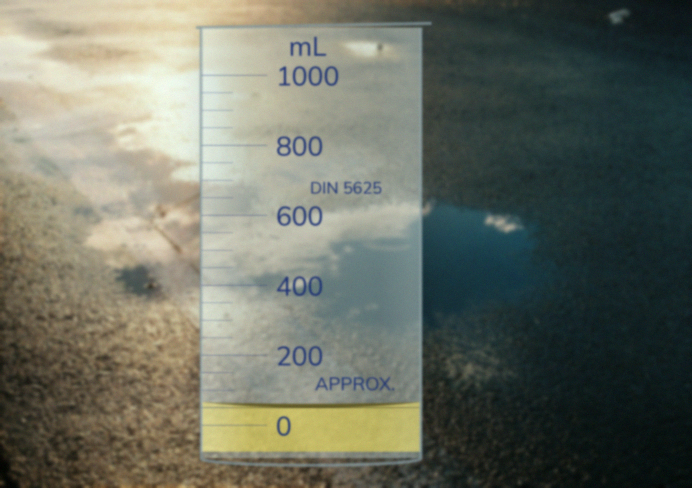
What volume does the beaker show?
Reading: 50 mL
